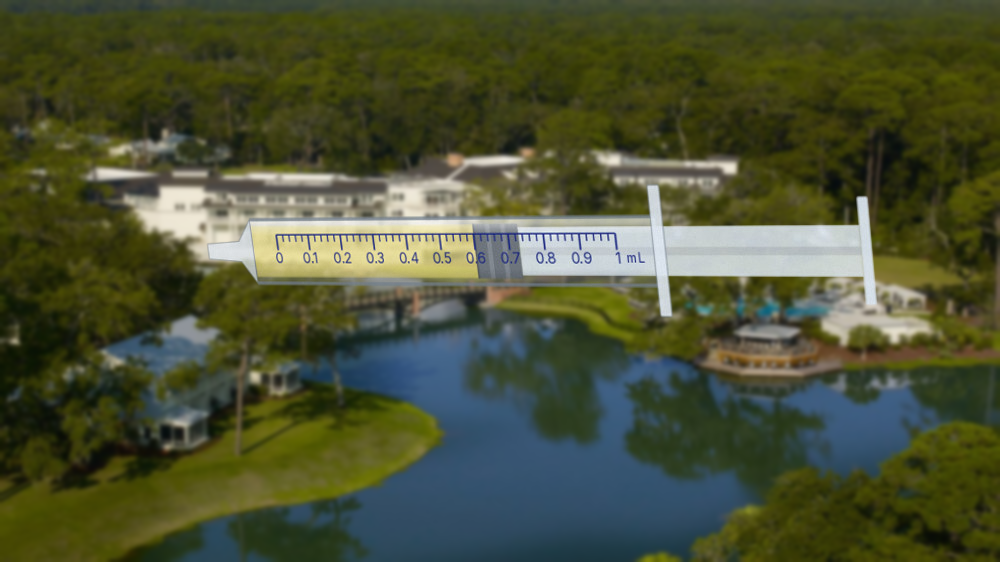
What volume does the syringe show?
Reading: 0.6 mL
